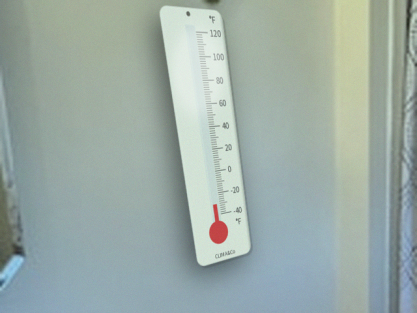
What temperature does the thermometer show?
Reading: -30 °F
